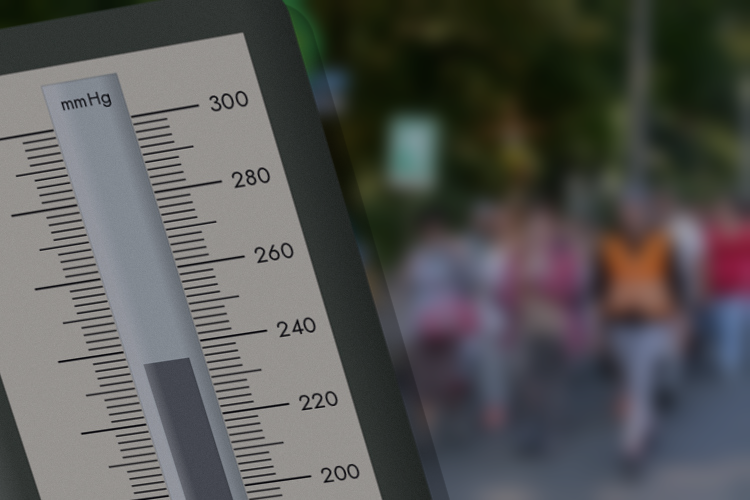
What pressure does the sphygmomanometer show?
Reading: 236 mmHg
